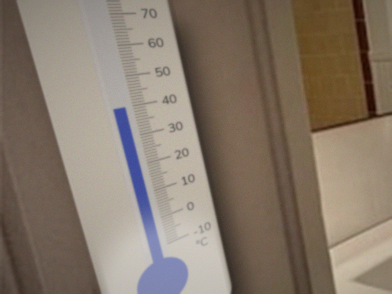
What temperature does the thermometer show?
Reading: 40 °C
